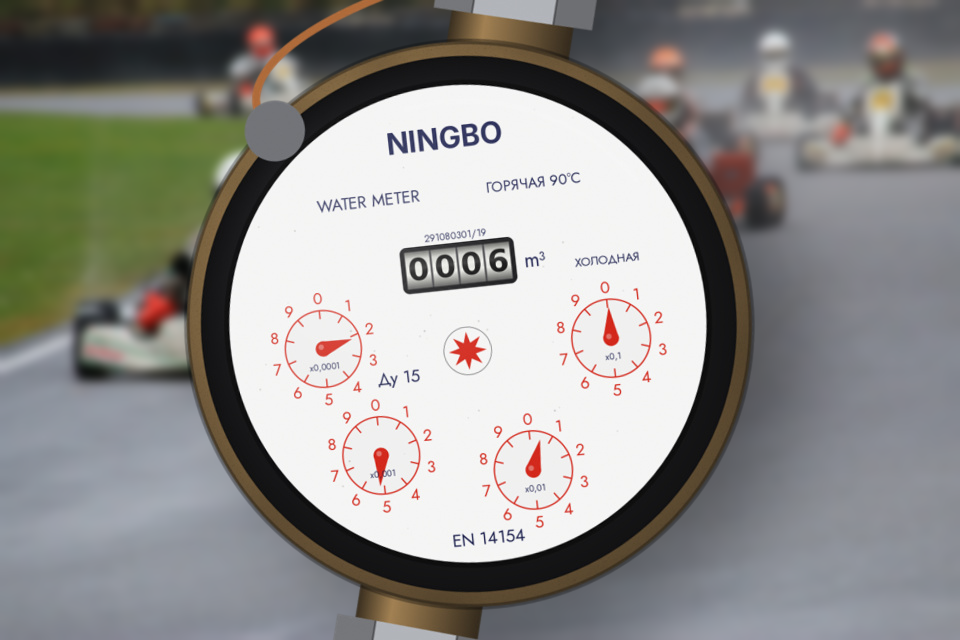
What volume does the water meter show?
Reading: 6.0052 m³
